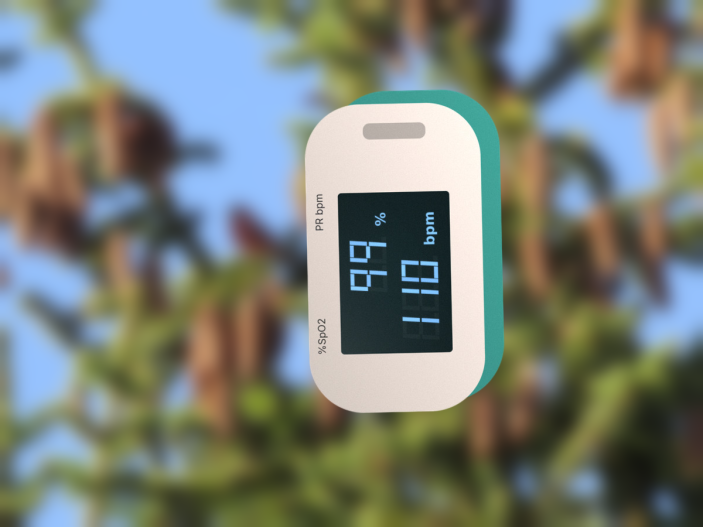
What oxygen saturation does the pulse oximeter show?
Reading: 99 %
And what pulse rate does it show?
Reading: 110 bpm
